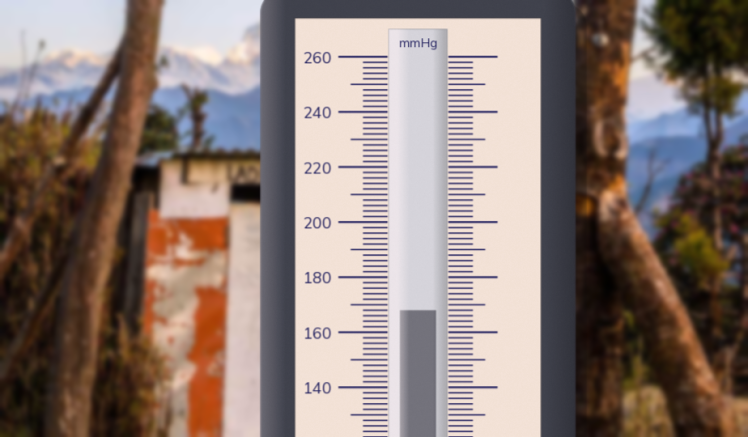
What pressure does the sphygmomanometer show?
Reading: 168 mmHg
